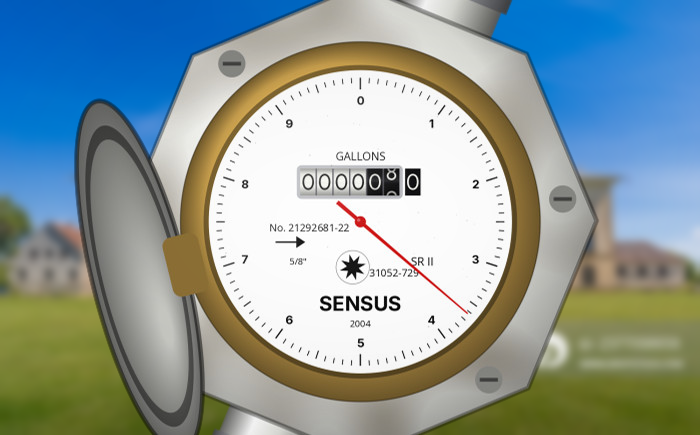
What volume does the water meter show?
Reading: 83.6 gal
